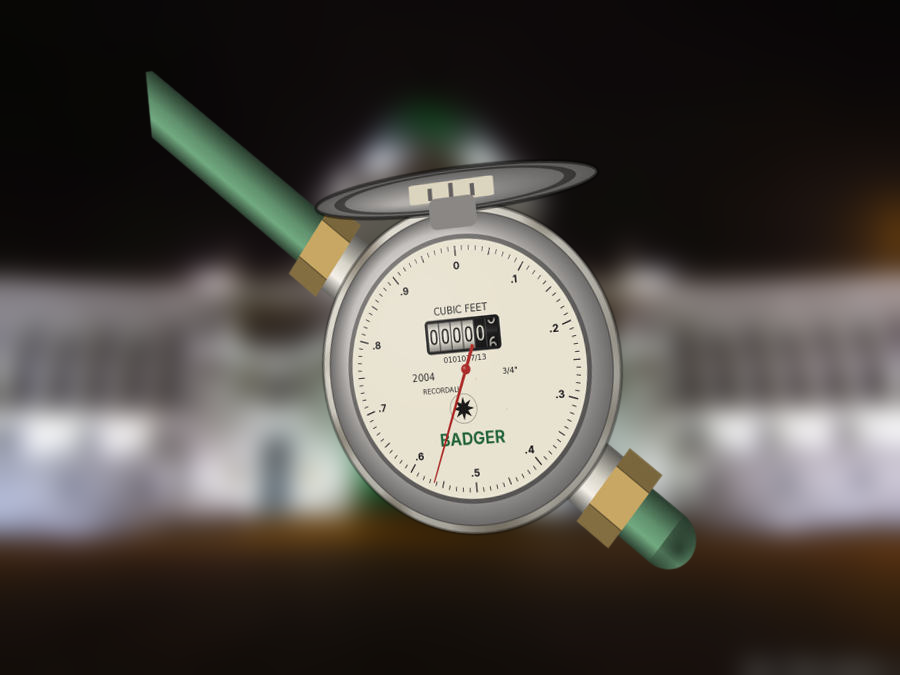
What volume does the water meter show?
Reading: 5.56 ft³
